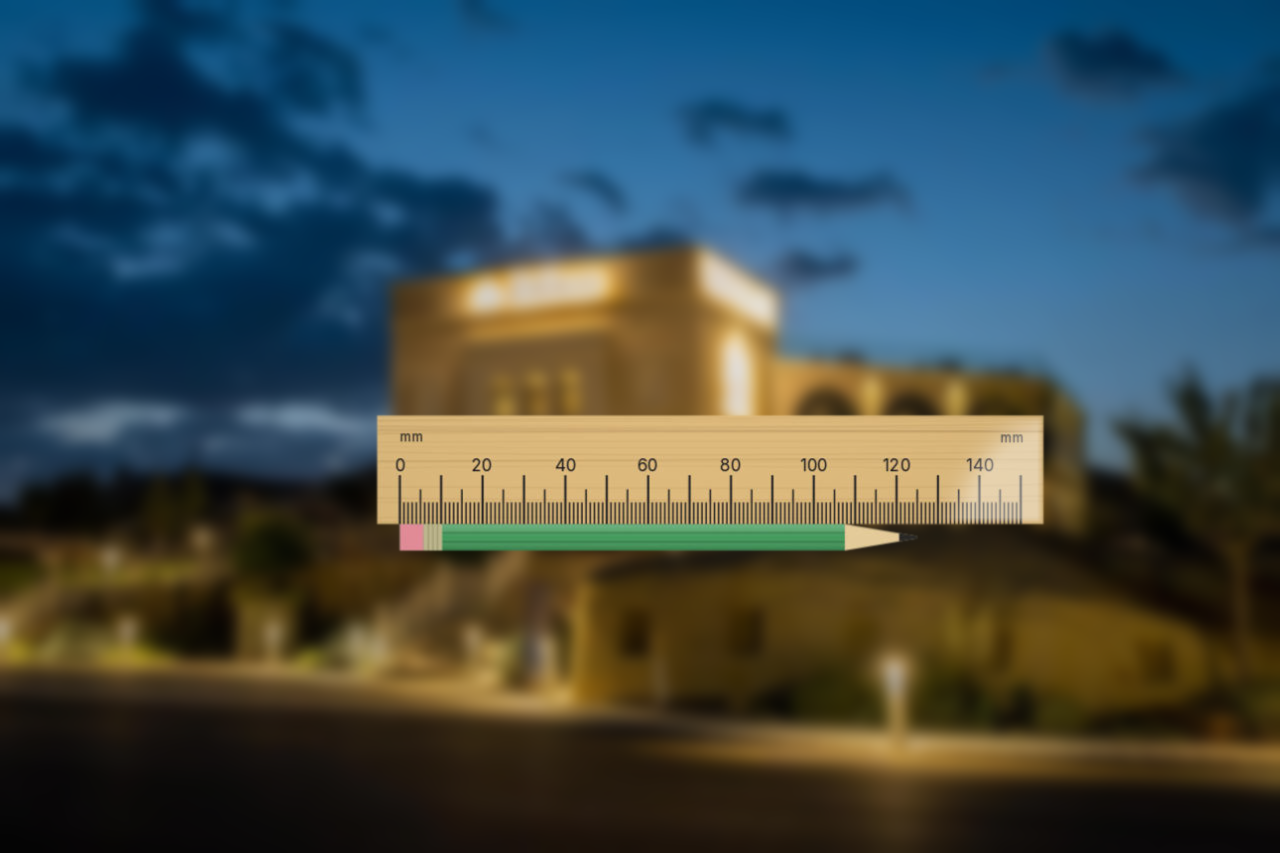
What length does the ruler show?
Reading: 125 mm
